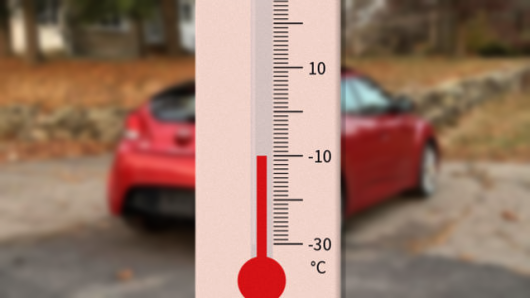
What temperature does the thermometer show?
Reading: -10 °C
